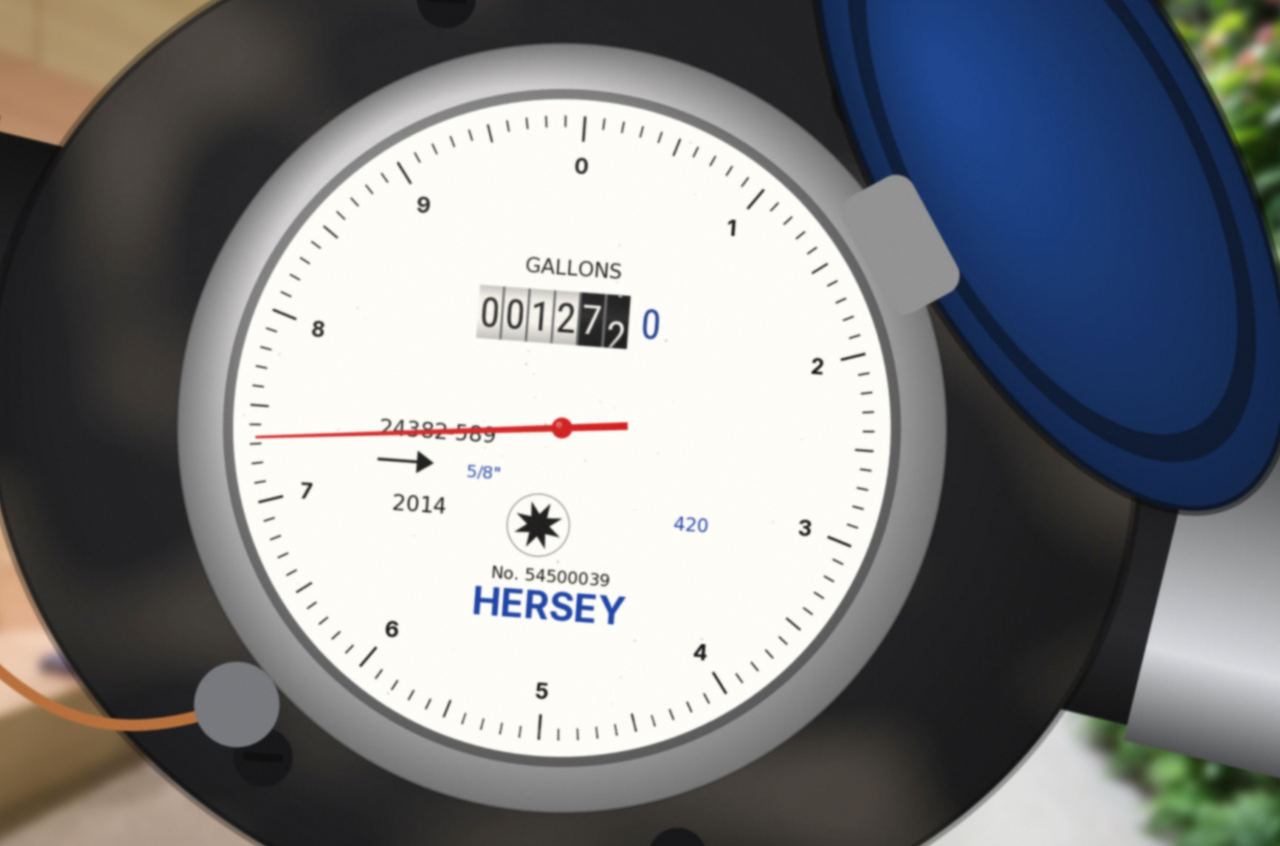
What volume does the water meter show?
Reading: 12717.3 gal
